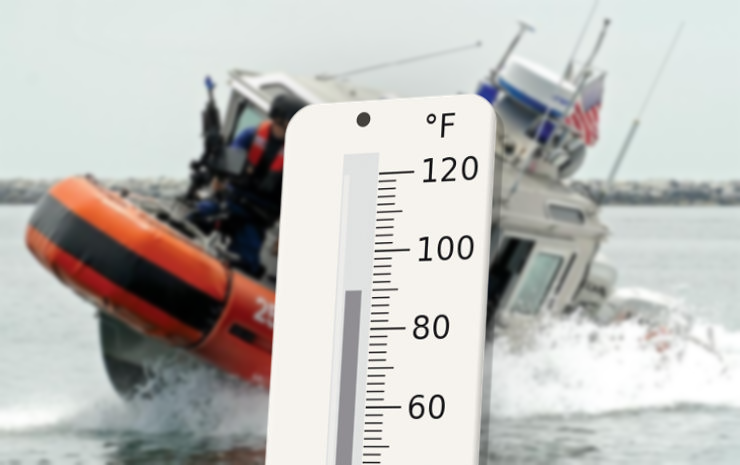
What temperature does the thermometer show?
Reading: 90 °F
